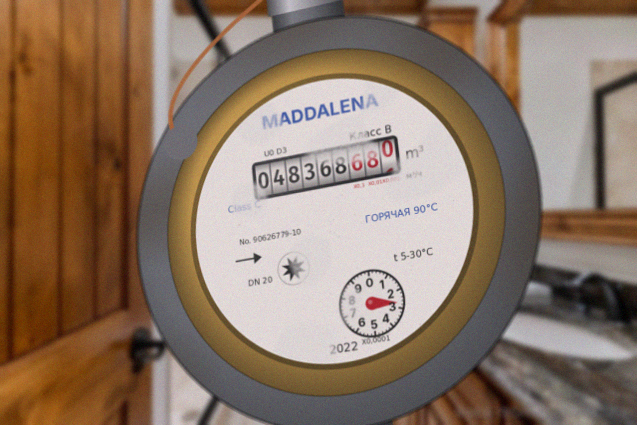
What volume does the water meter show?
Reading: 48368.6802 m³
